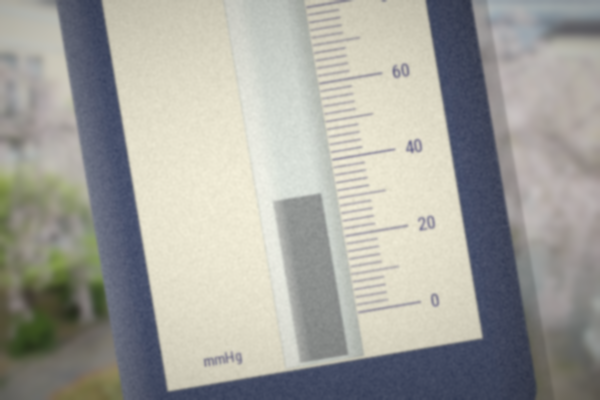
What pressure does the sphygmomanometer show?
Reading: 32 mmHg
